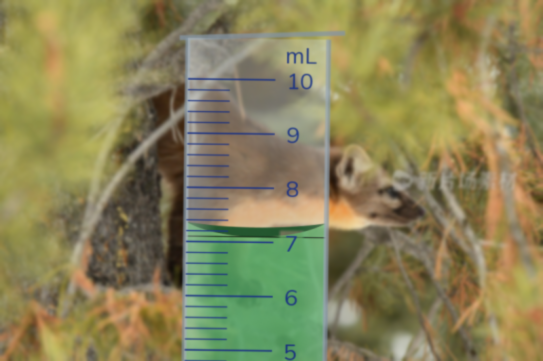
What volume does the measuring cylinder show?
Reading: 7.1 mL
